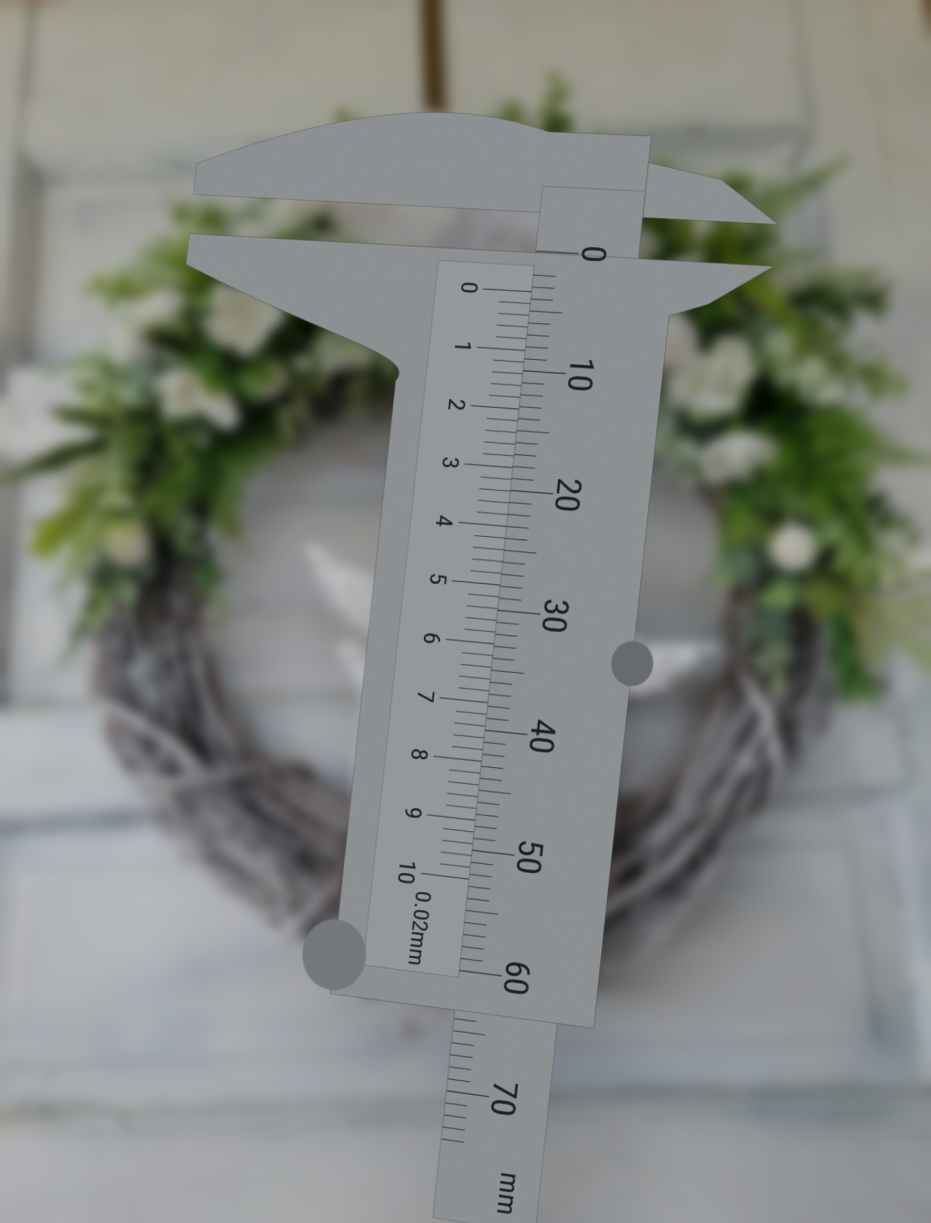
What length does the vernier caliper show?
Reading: 3.4 mm
